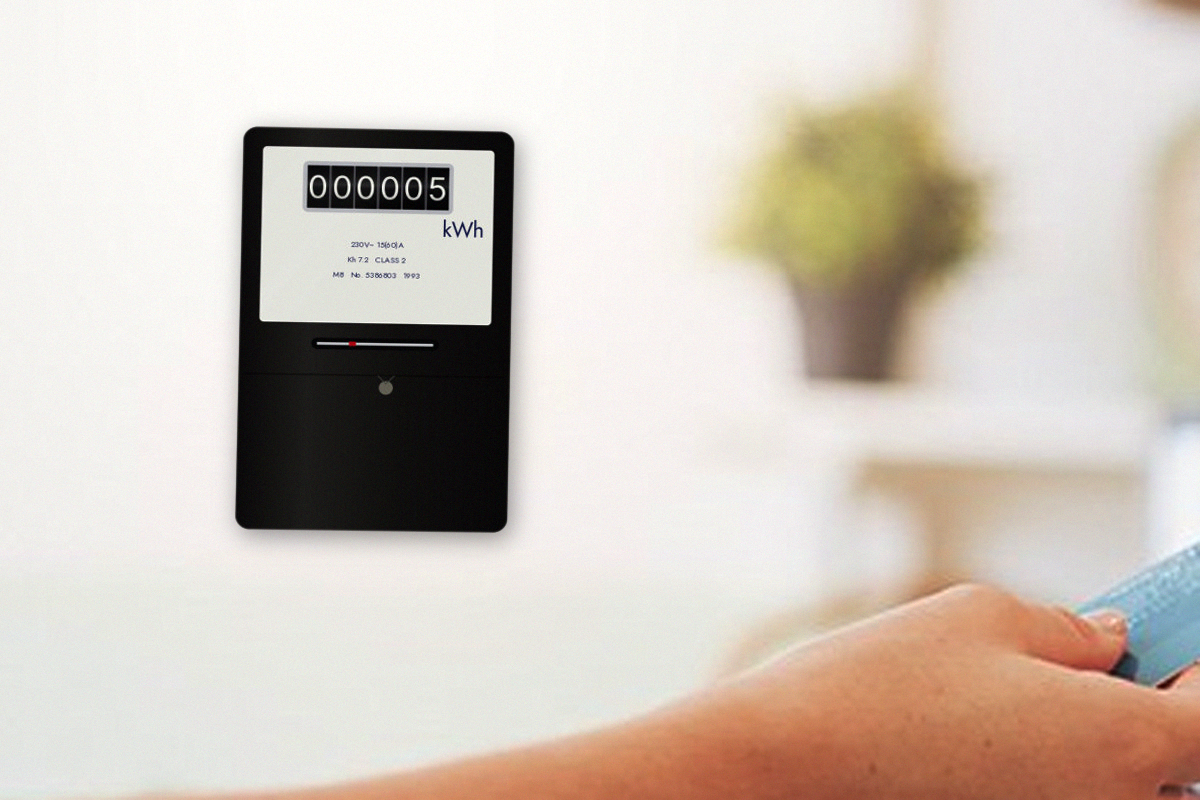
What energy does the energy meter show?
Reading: 5 kWh
